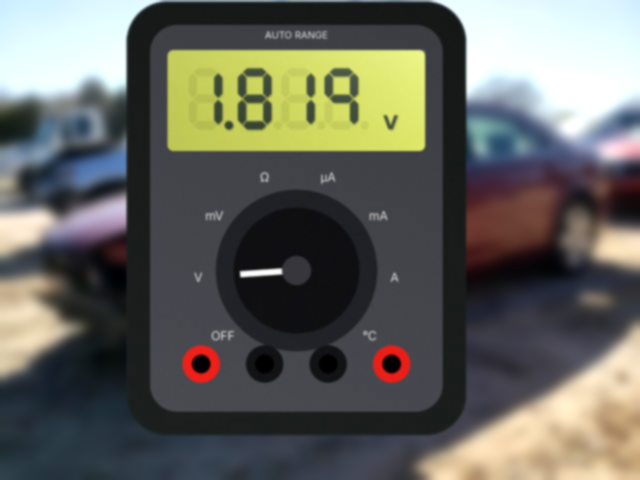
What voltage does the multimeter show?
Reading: 1.819 V
